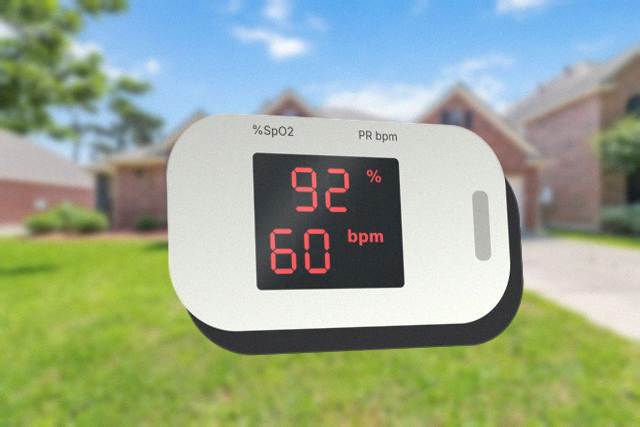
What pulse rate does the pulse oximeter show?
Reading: 60 bpm
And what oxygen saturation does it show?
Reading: 92 %
